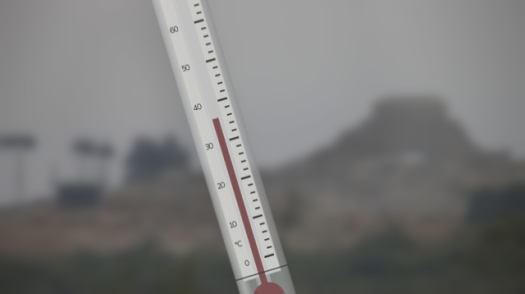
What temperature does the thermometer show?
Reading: 36 °C
